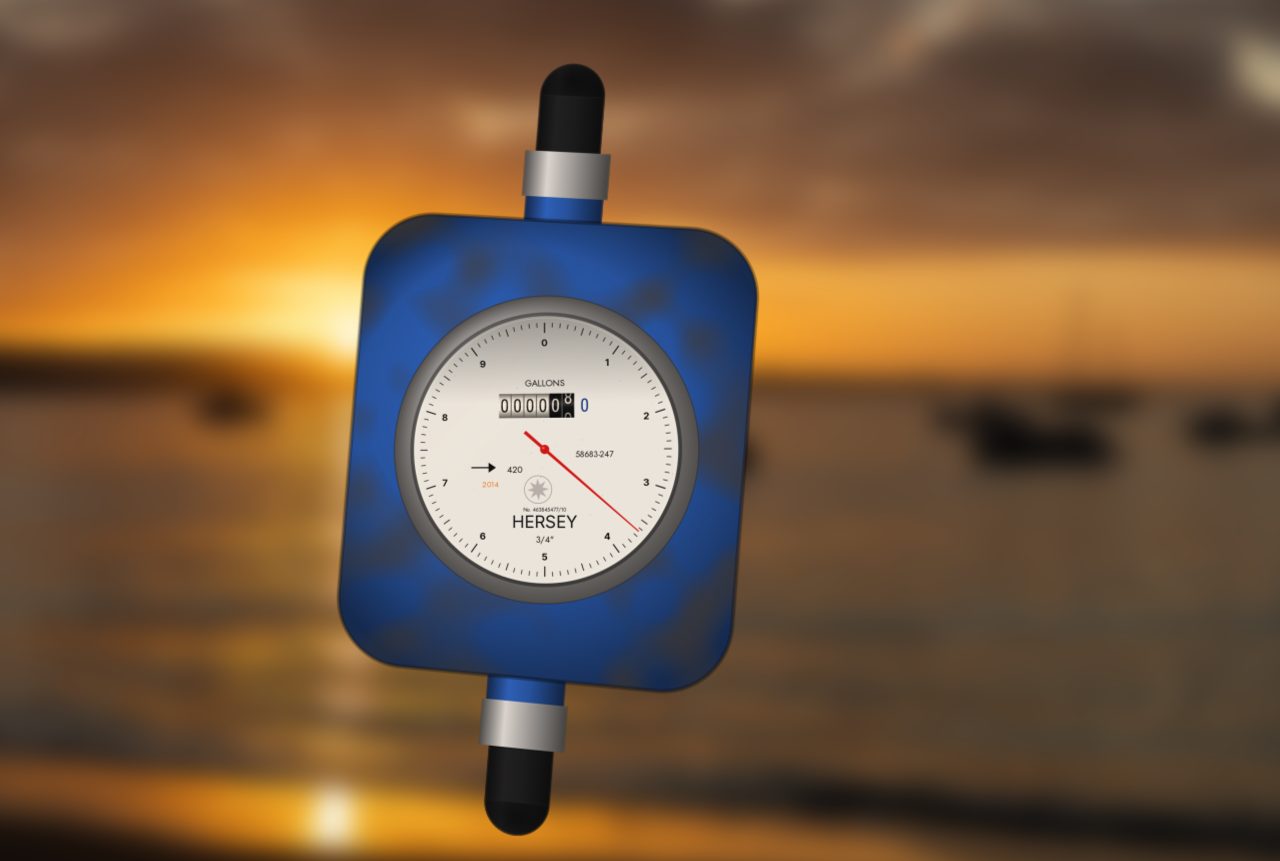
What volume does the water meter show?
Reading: 83.6 gal
